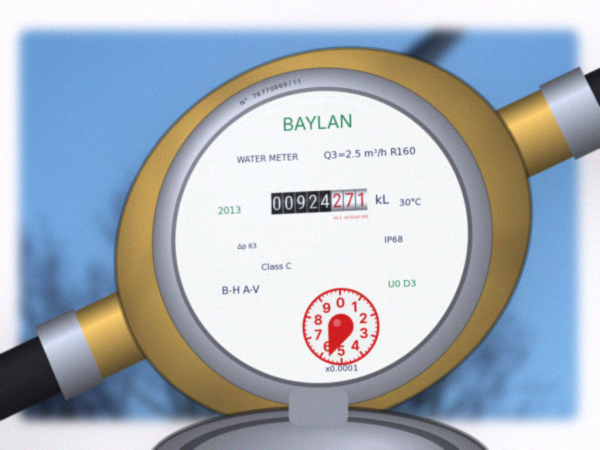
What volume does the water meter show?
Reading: 924.2715 kL
